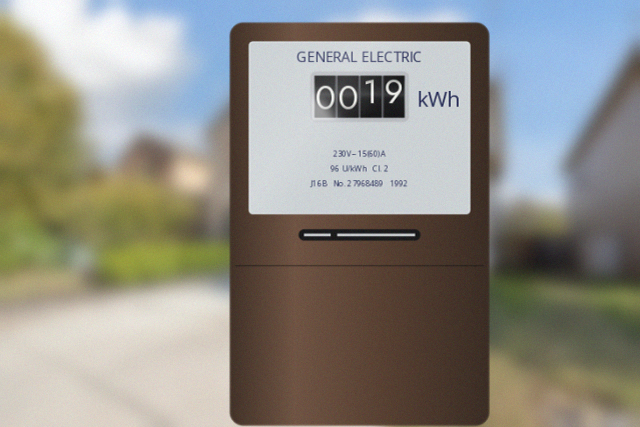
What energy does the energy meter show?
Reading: 19 kWh
